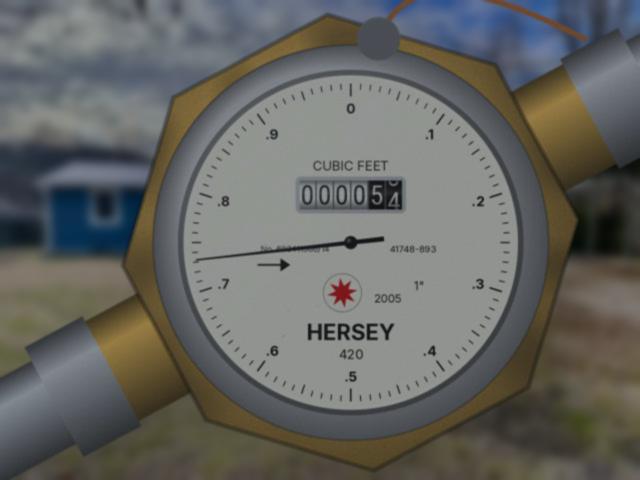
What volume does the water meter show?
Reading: 53.73 ft³
